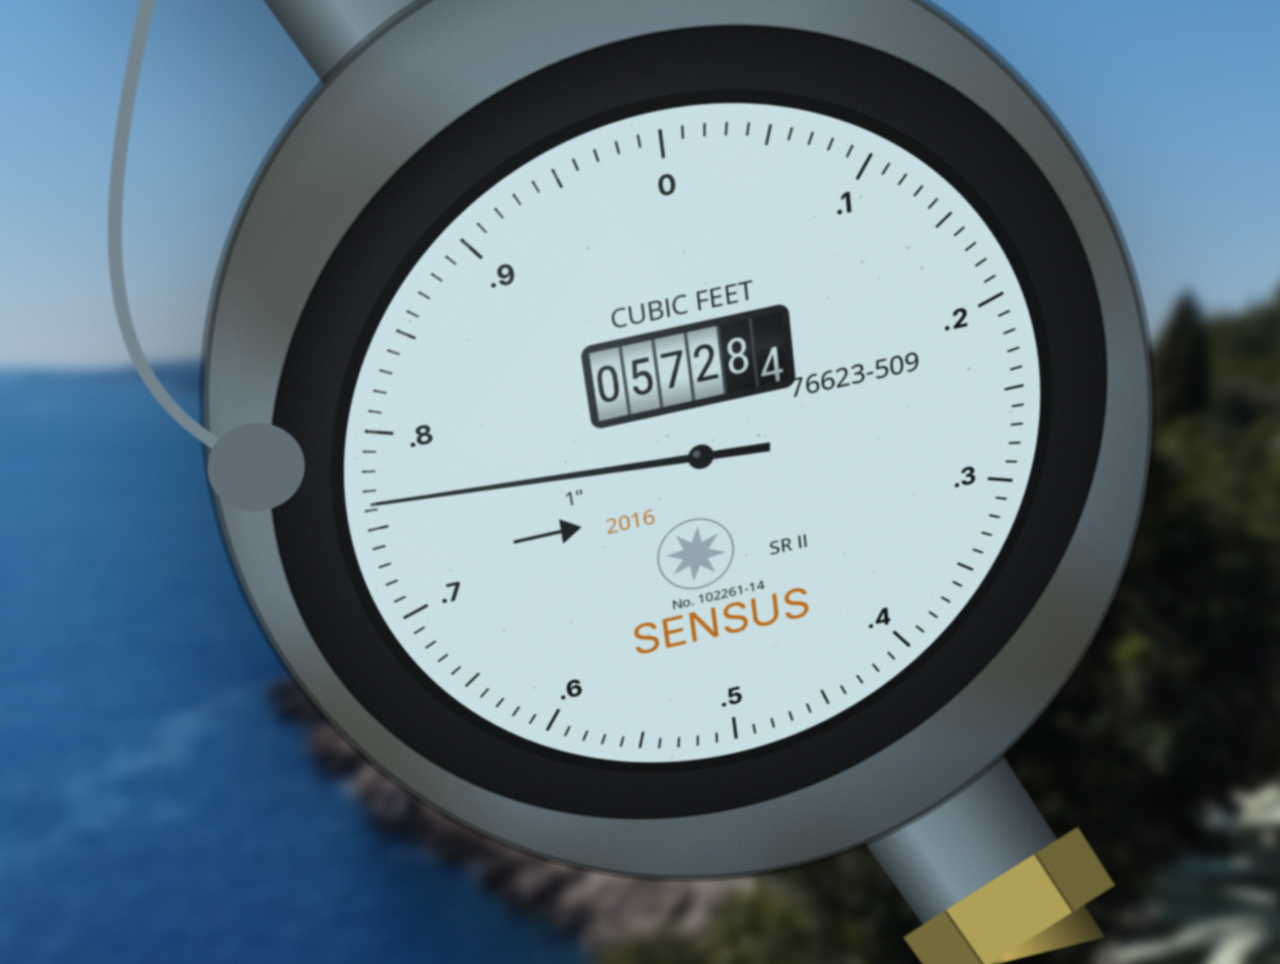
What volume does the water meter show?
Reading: 57283.76 ft³
